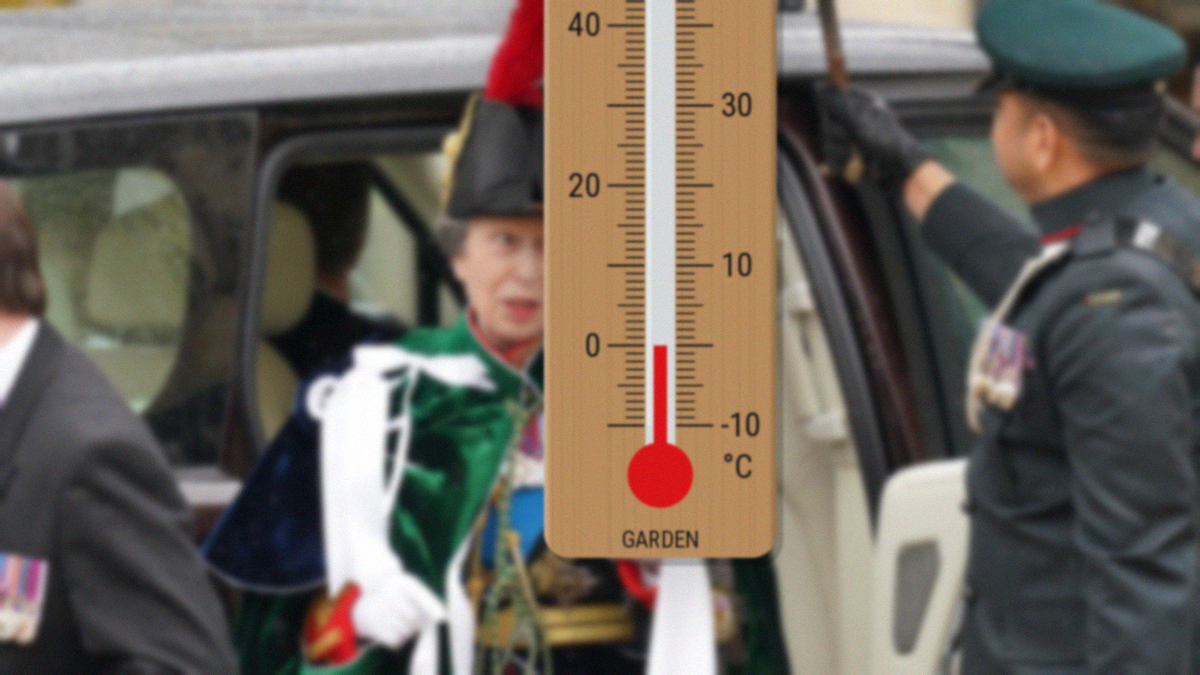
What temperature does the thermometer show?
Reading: 0 °C
